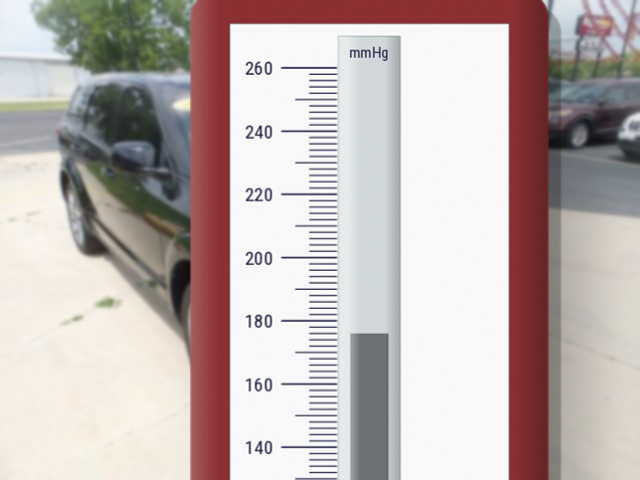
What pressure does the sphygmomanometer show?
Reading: 176 mmHg
